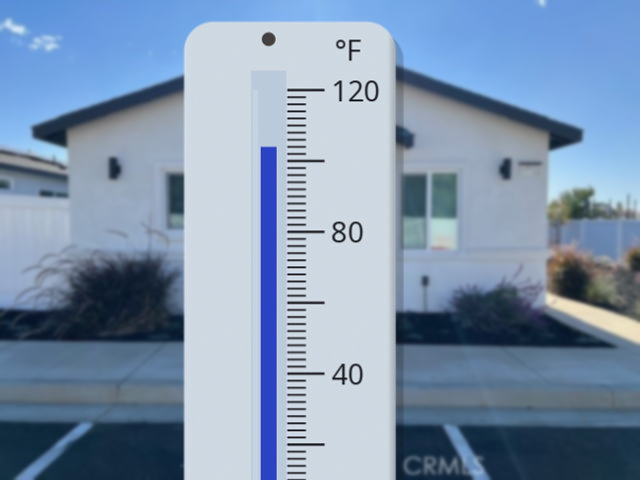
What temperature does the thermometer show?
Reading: 104 °F
